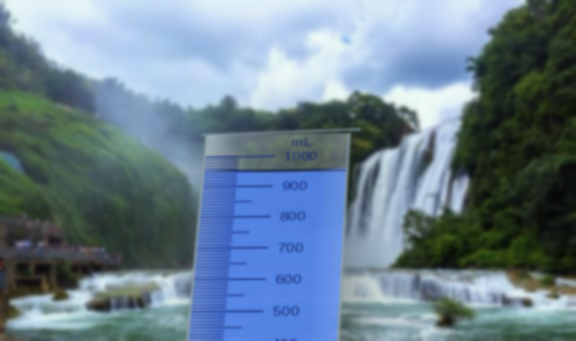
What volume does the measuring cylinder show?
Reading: 950 mL
